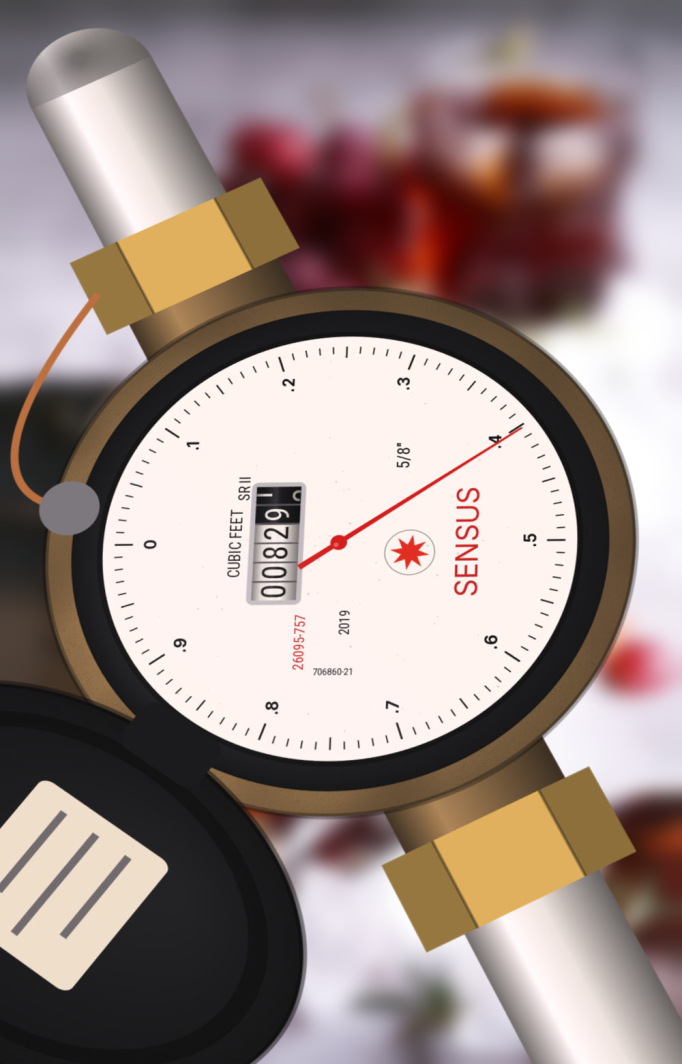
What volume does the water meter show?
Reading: 8291.40 ft³
